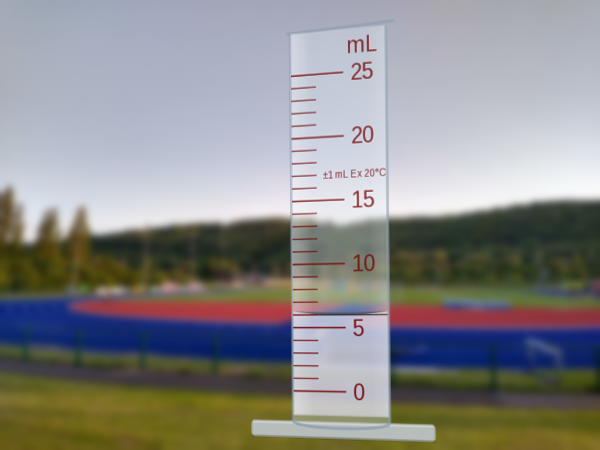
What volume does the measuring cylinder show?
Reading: 6 mL
